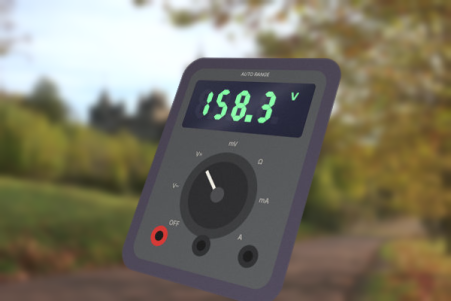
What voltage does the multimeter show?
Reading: 158.3 V
